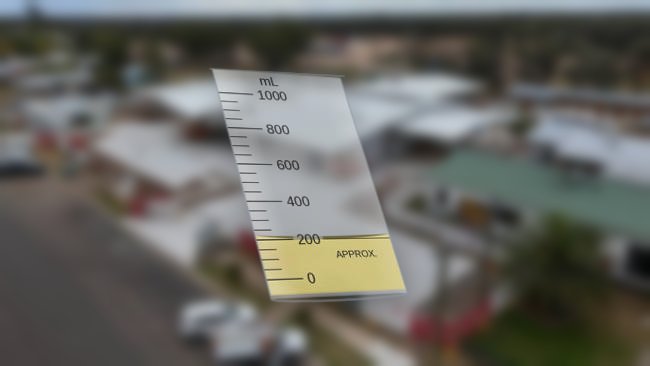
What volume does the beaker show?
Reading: 200 mL
